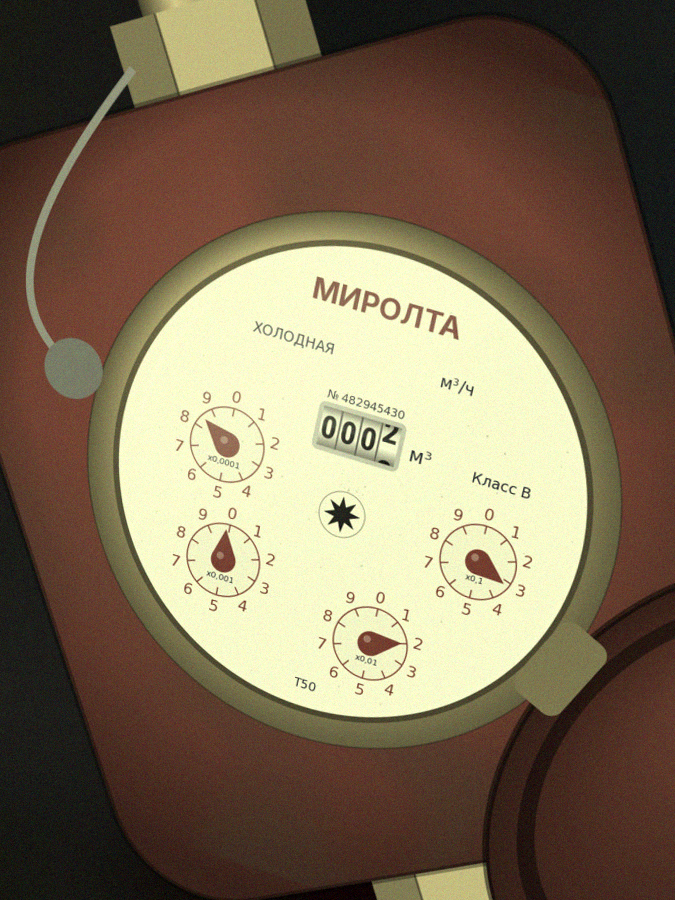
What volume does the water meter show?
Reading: 2.3198 m³
